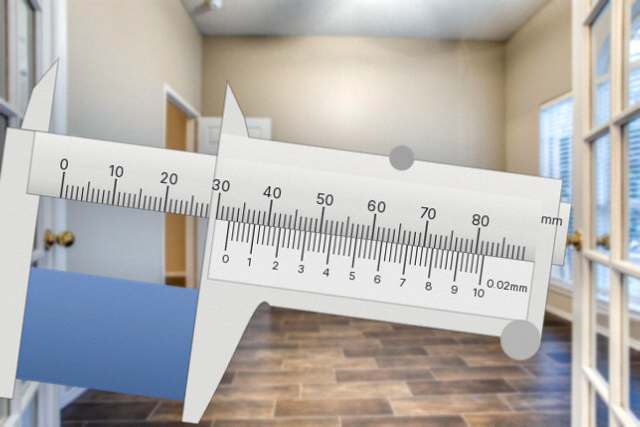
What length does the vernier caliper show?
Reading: 32.5 mm
